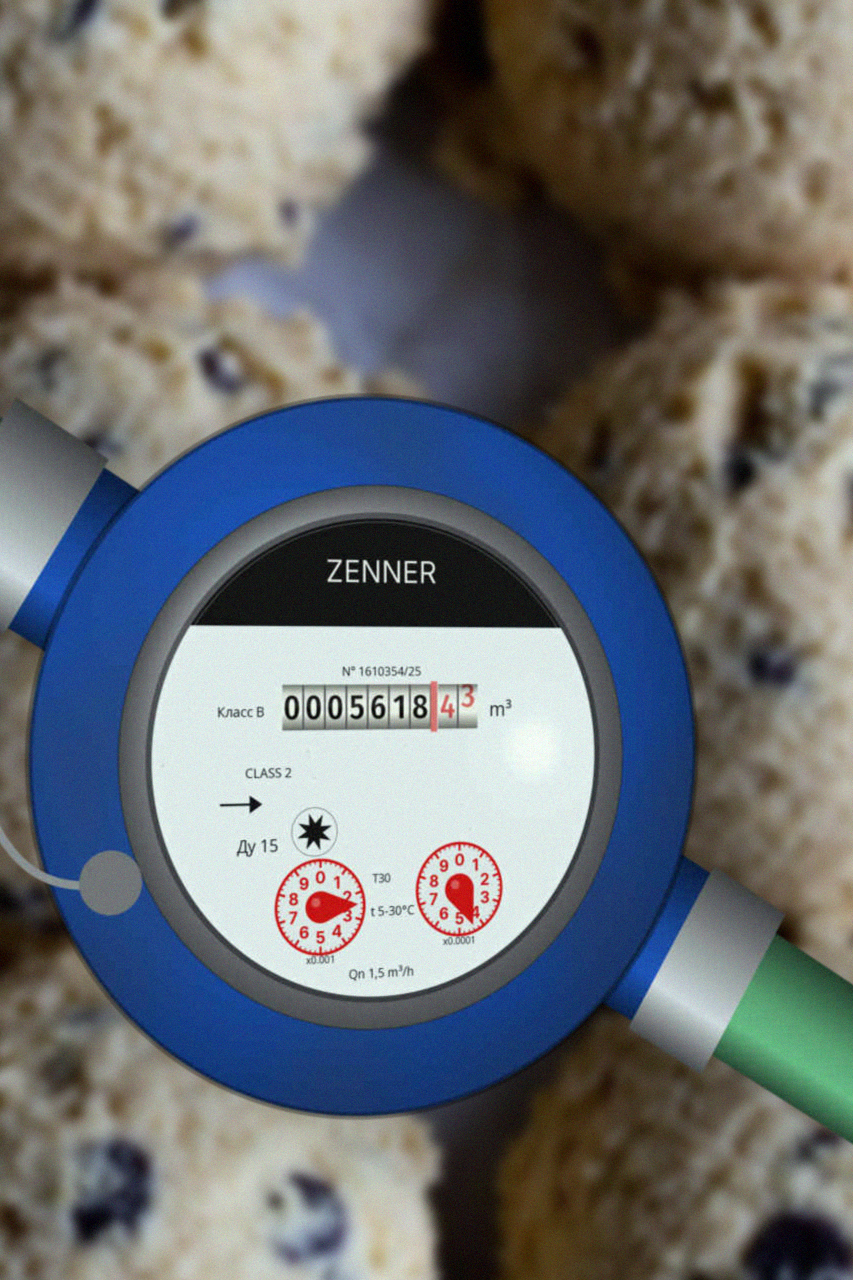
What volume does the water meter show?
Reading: 5618.4324 m³
